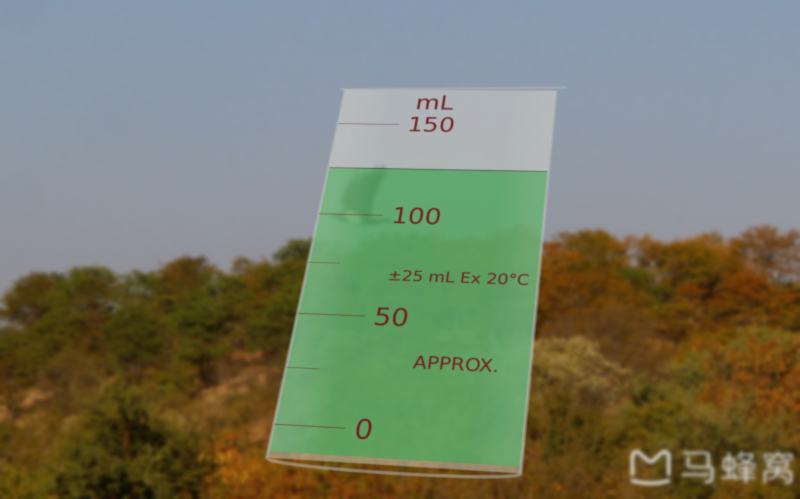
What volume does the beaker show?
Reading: 125 mL
